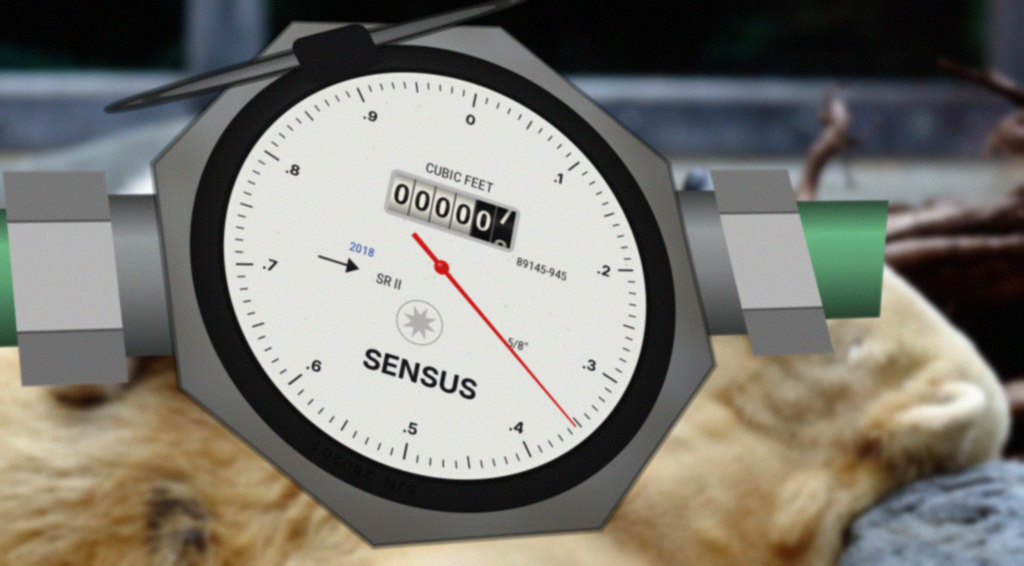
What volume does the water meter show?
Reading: 7.35 ft³
